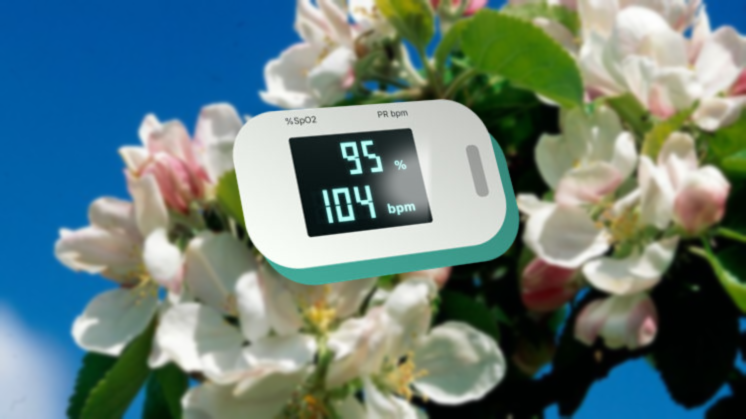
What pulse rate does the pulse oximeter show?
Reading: 104 bpm
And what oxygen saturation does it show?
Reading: 95 %
